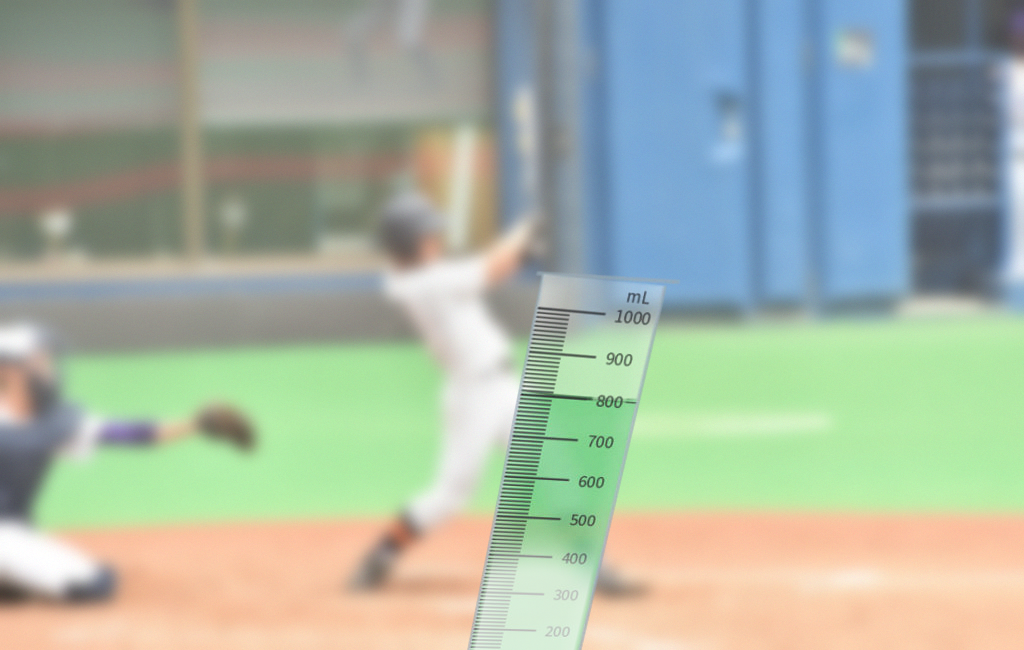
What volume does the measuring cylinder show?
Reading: 800 mL
